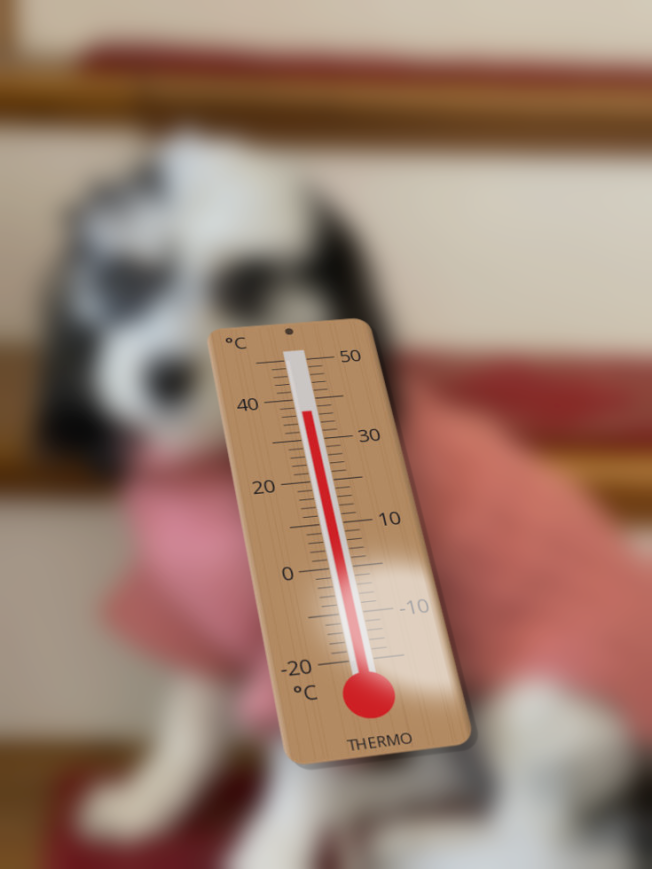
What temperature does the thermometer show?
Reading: 37 °C
